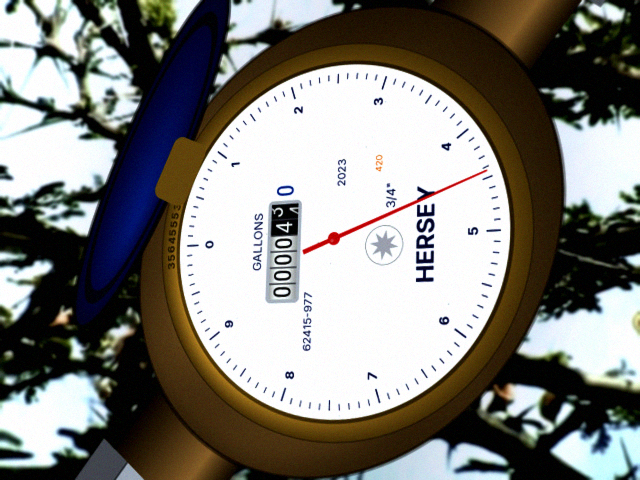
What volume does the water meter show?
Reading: 434.4 gal
